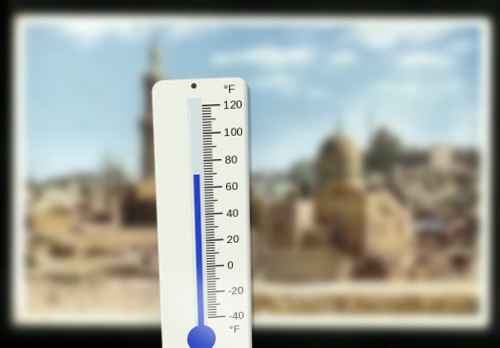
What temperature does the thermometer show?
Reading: 70 °F
